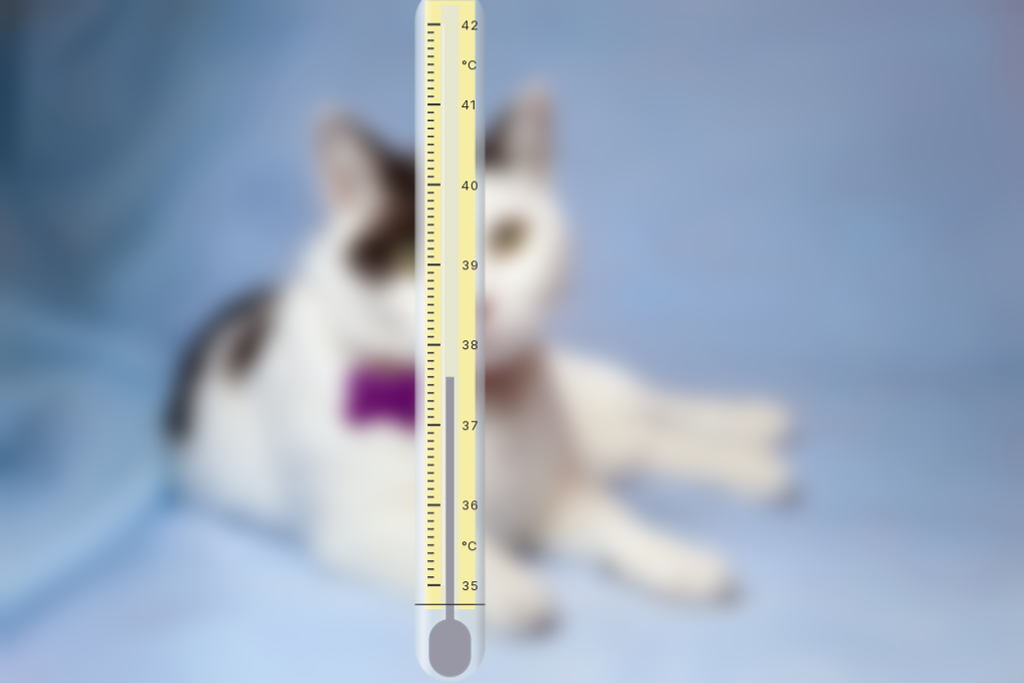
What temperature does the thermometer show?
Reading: 37.6 °C
